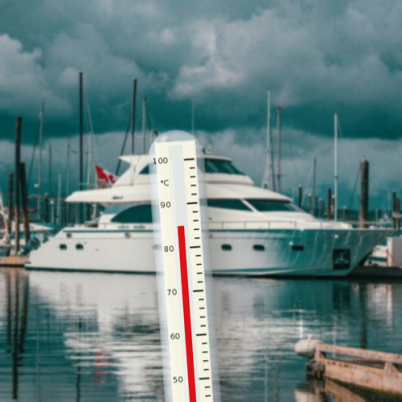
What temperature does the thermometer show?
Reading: 85 °C
